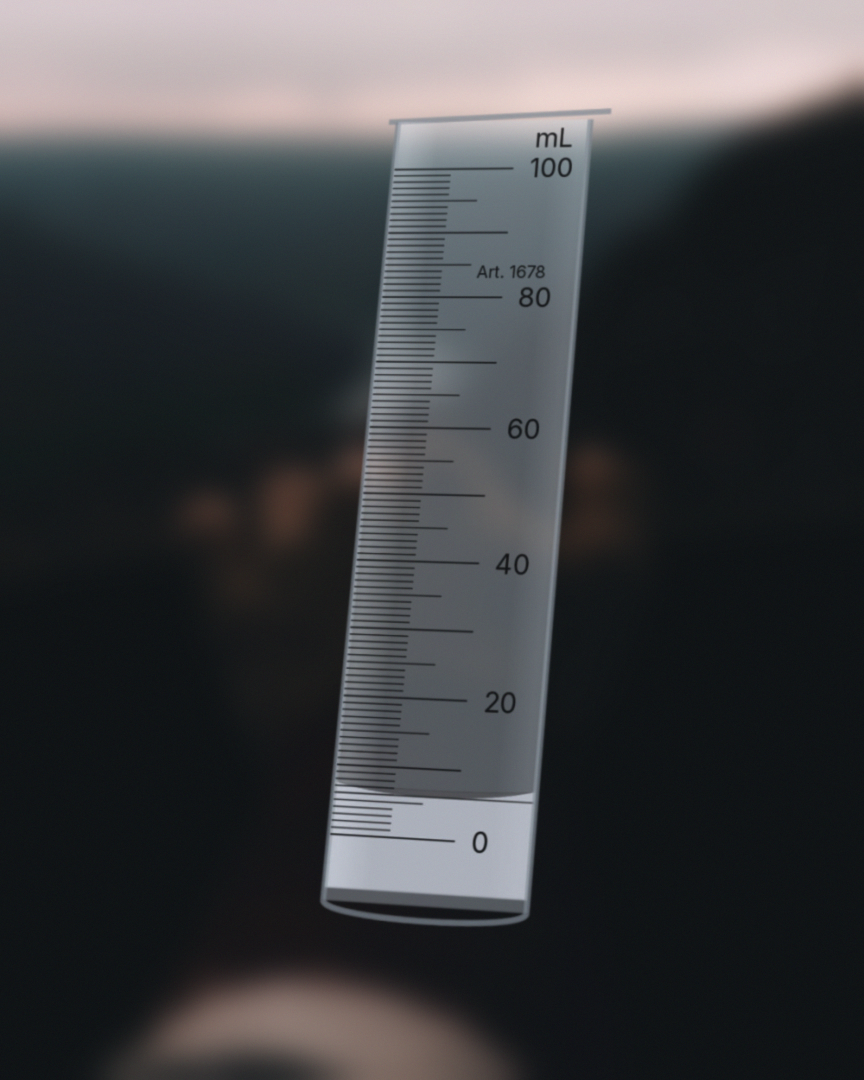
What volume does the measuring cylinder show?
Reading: 6 mL
